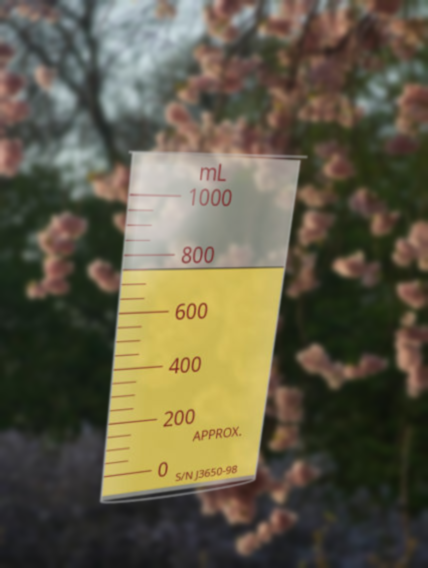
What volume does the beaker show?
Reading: 750 mL
